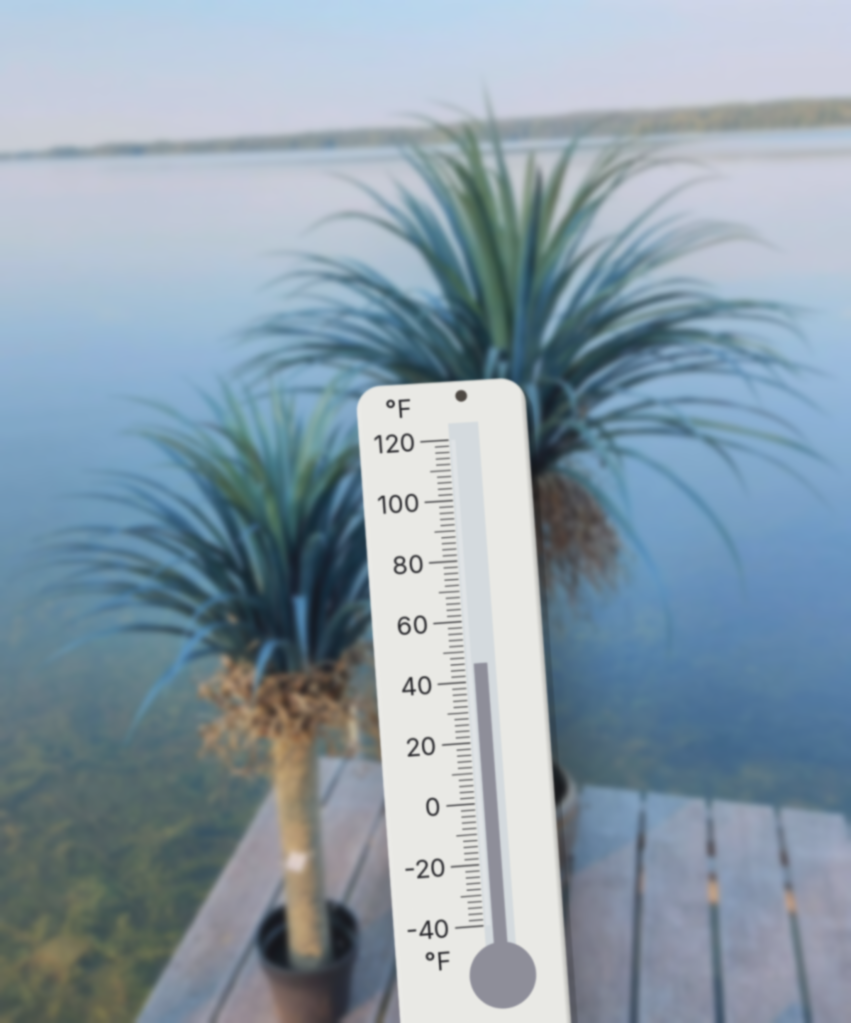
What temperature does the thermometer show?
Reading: 46 °F
